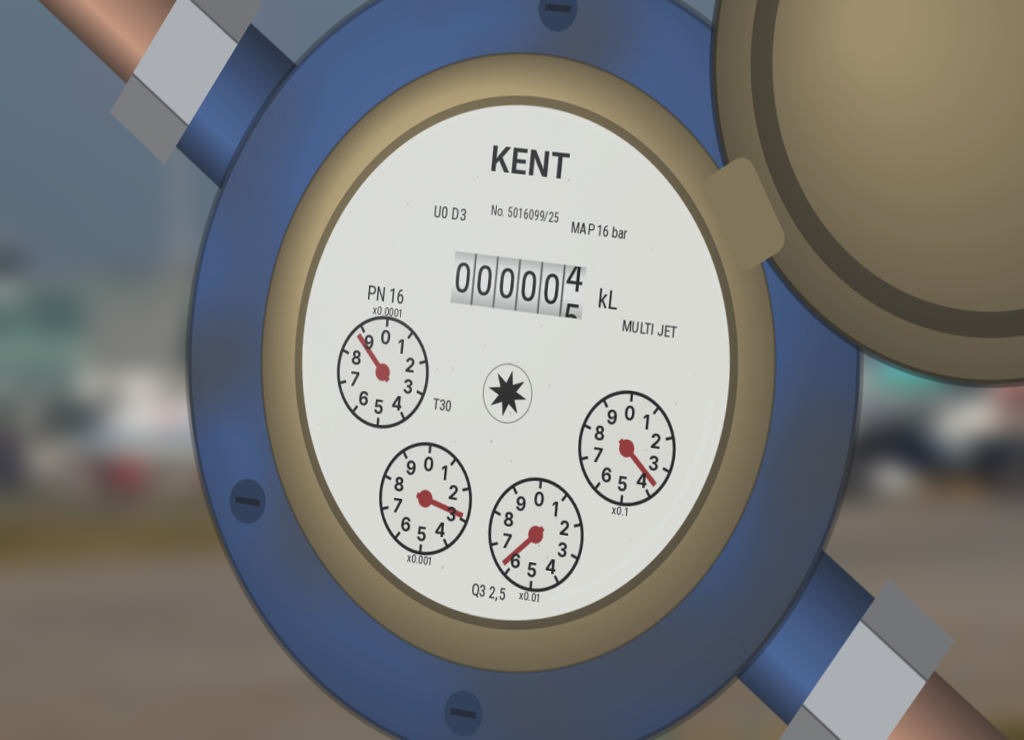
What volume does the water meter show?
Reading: 4.3628 kL
